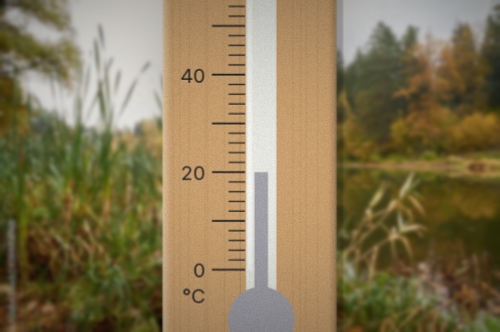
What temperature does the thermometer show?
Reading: 20 °C
